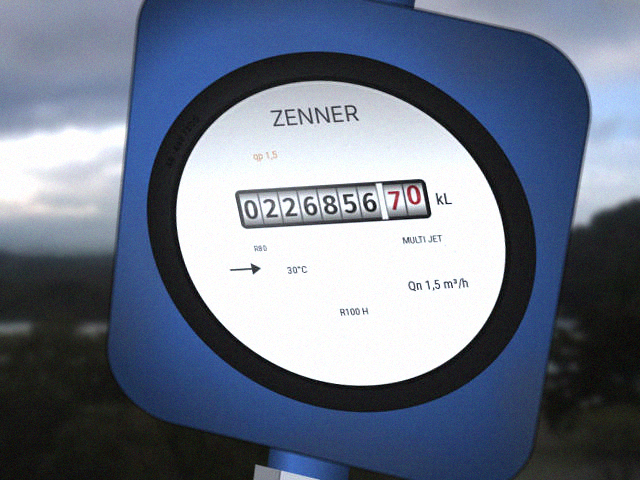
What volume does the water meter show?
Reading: 226856.70 kL
